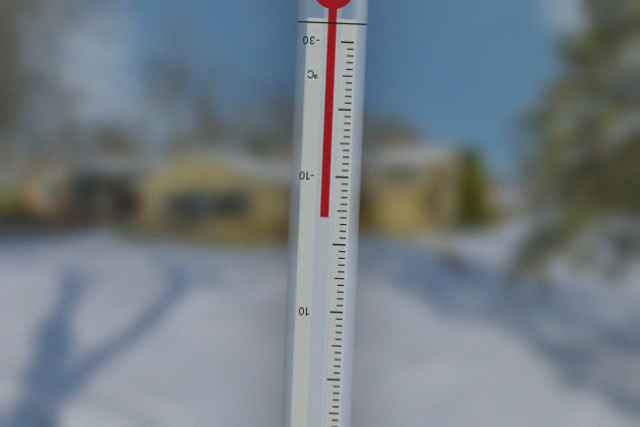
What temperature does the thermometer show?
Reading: -4 °C
